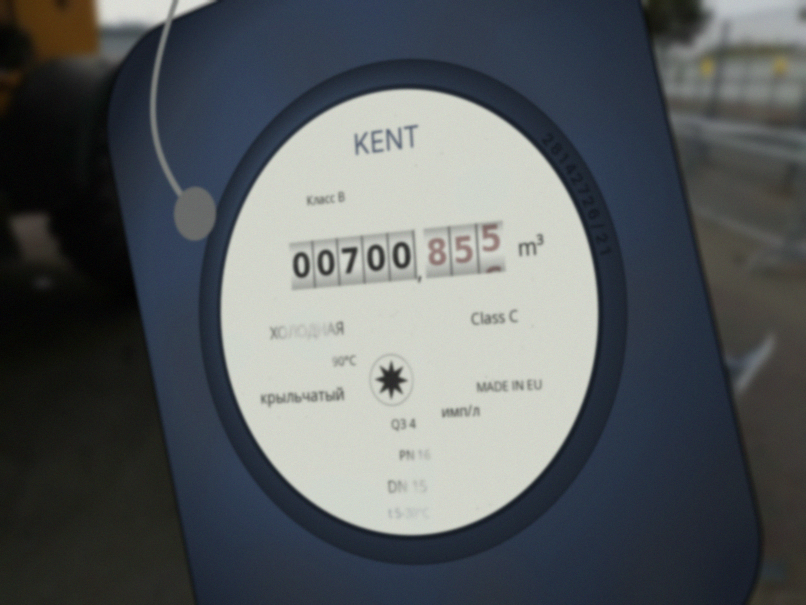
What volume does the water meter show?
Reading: 700.855 m³
